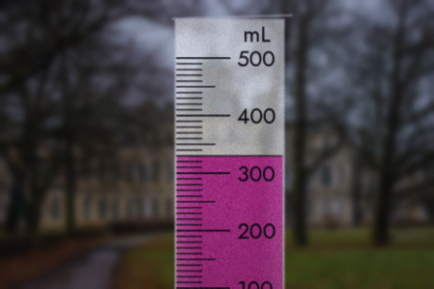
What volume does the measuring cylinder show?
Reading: 330 mL
